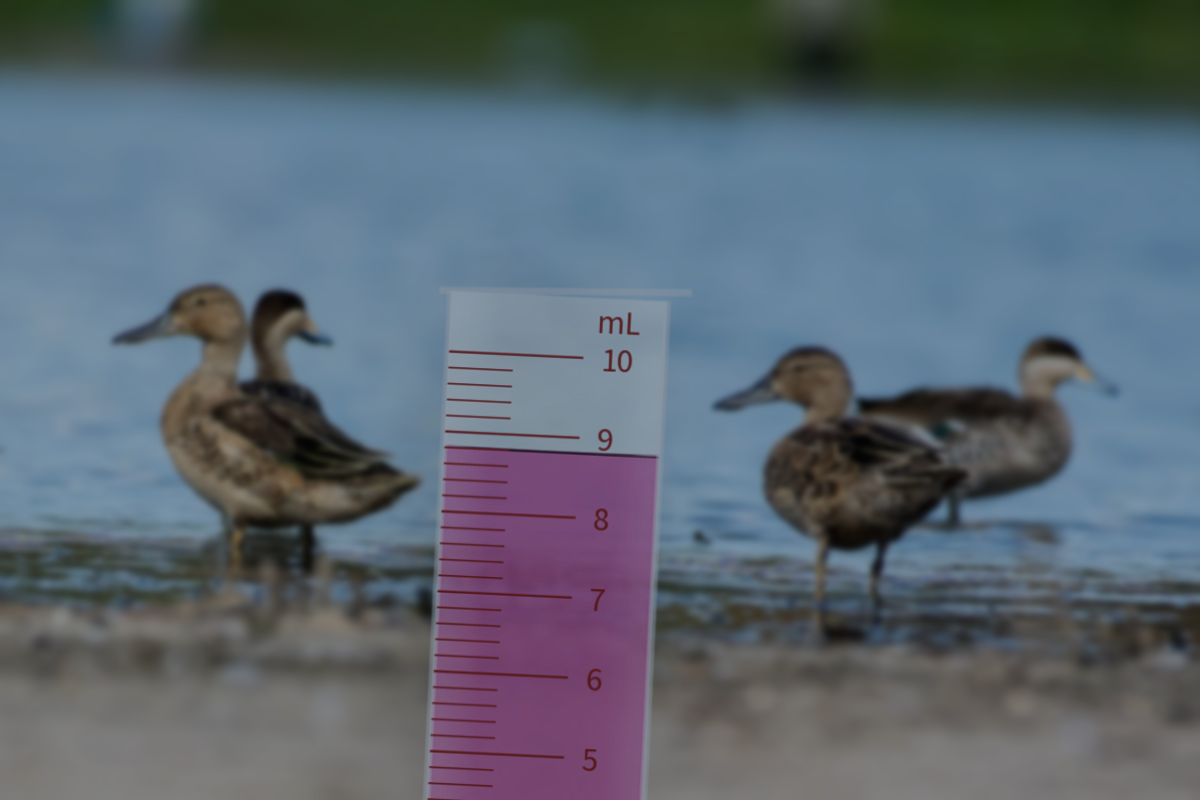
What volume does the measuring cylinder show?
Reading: 8.8 mL
